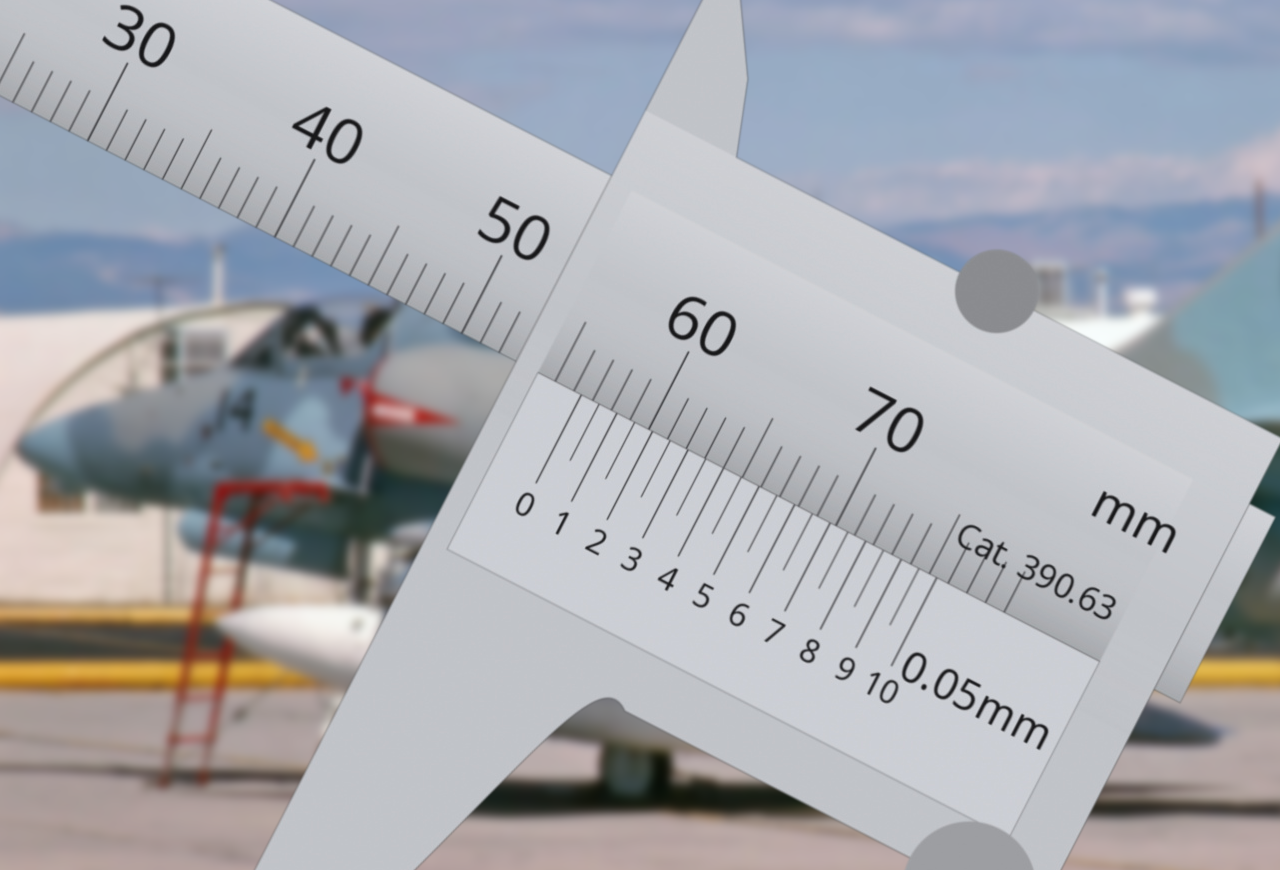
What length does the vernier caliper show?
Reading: 56.4 mm
